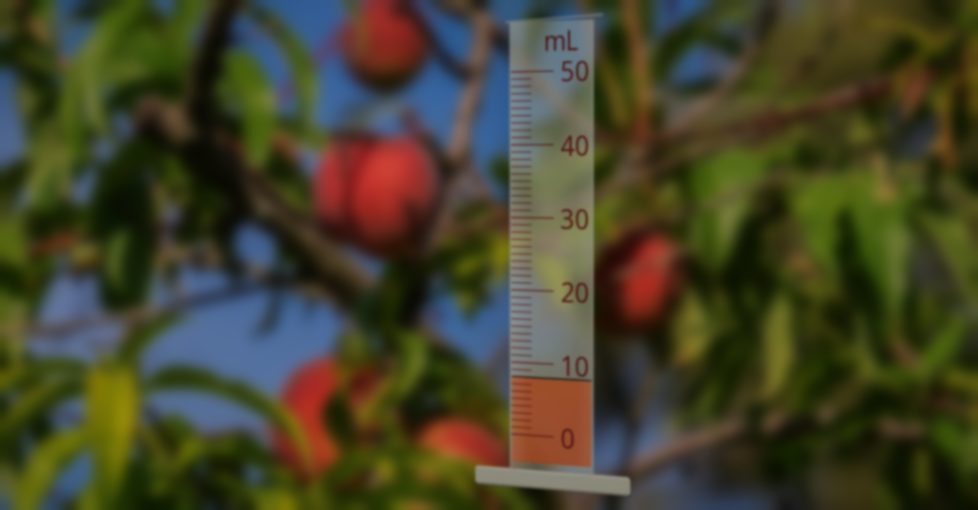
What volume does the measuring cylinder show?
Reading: 8 mL
